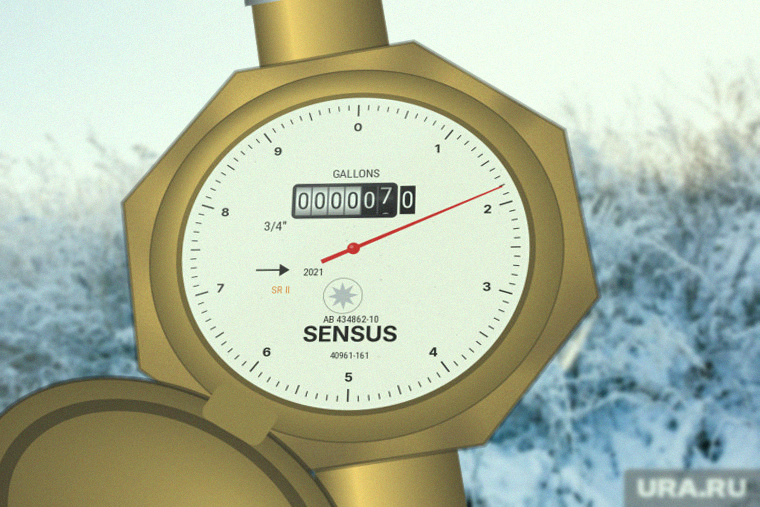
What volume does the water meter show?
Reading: 71.8 gal
